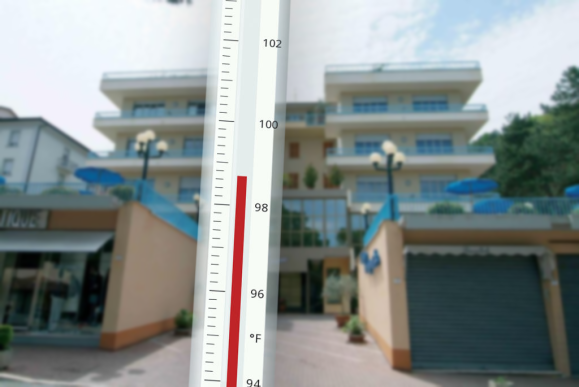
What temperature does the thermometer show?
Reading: 98.7 °F
